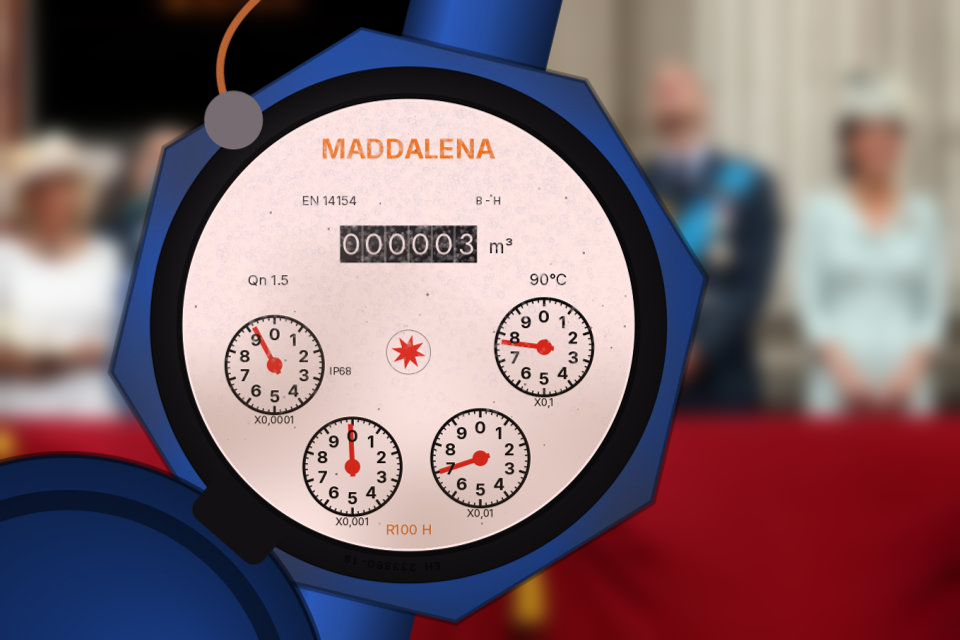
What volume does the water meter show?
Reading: 3.7699 m³
